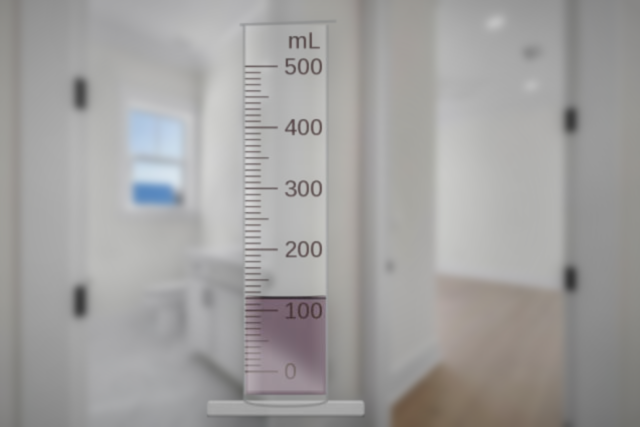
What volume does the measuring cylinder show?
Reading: 120 mL
